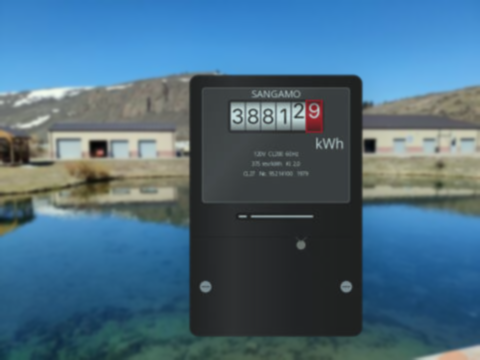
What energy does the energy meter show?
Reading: 38812.9 kWh
